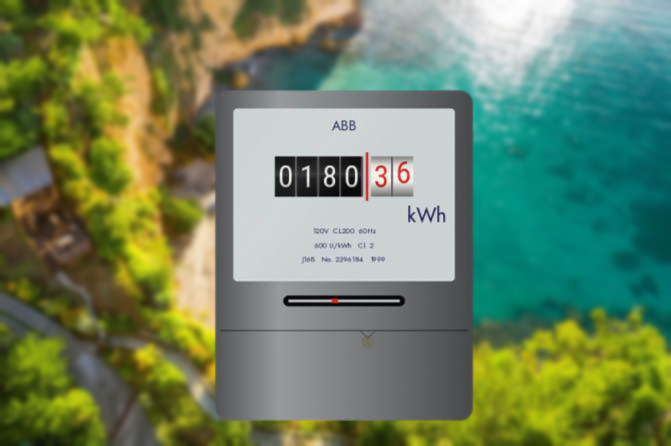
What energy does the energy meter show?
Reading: 180.36 kWh
